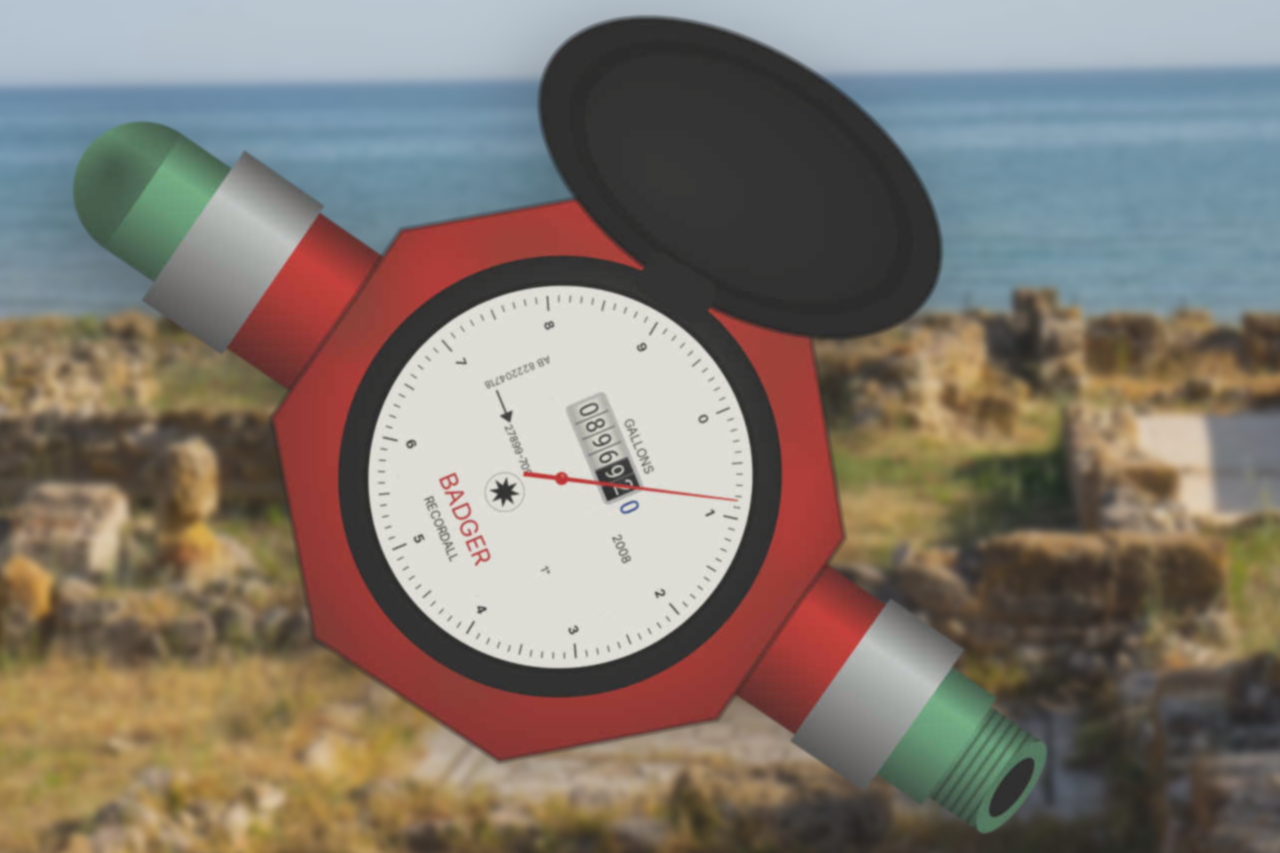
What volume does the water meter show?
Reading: 896920.8 gal
